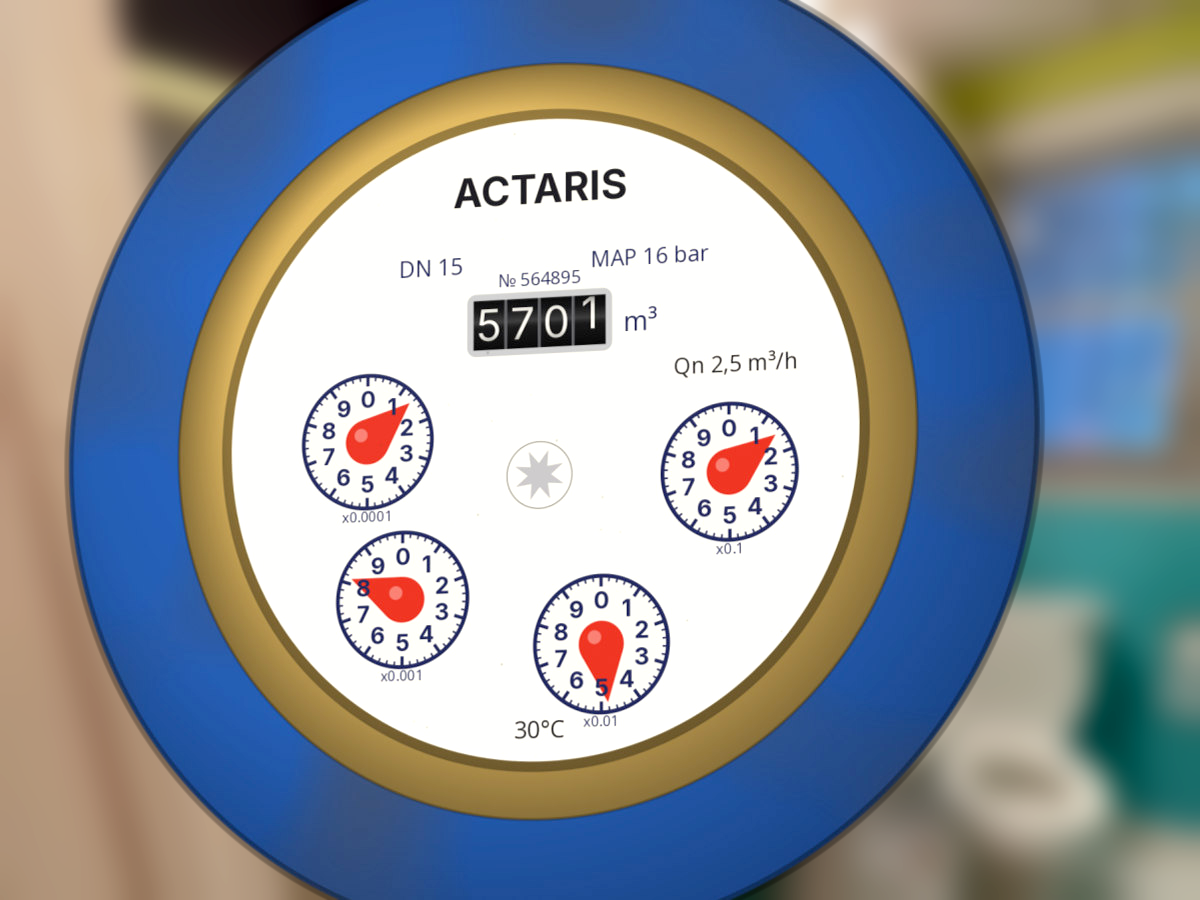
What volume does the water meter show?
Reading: 5701.1481 m³
